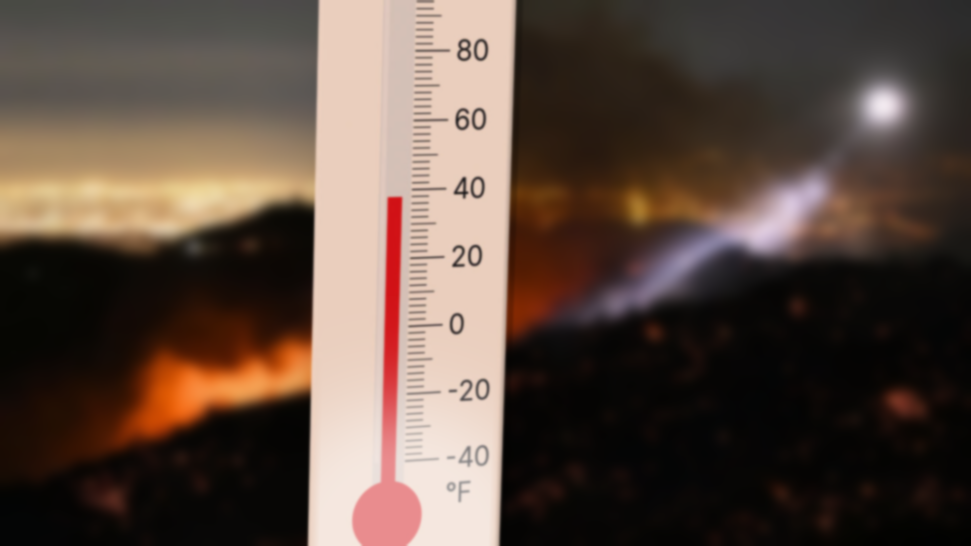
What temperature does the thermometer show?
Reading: 38 °F
